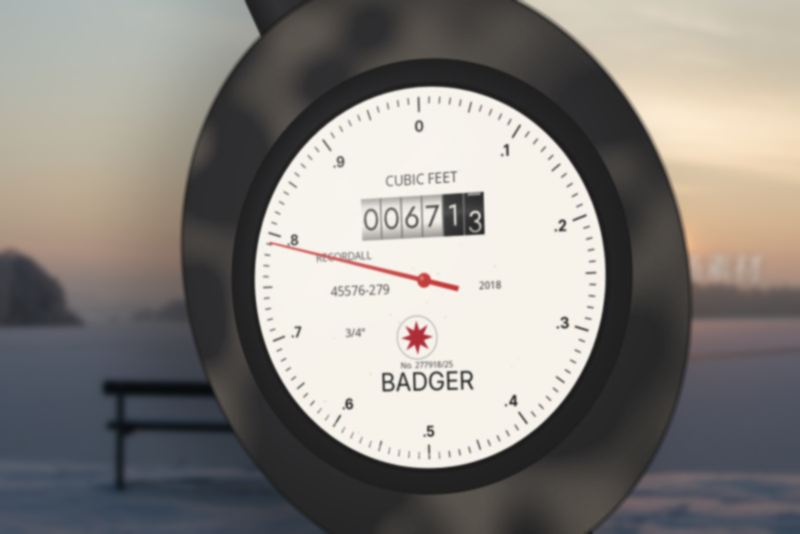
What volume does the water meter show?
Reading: 6712.79 ft³
